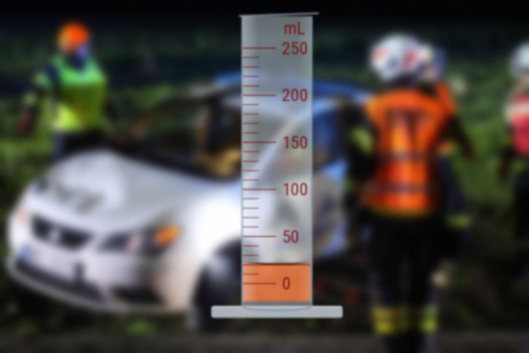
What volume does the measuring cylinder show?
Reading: 20 mL
